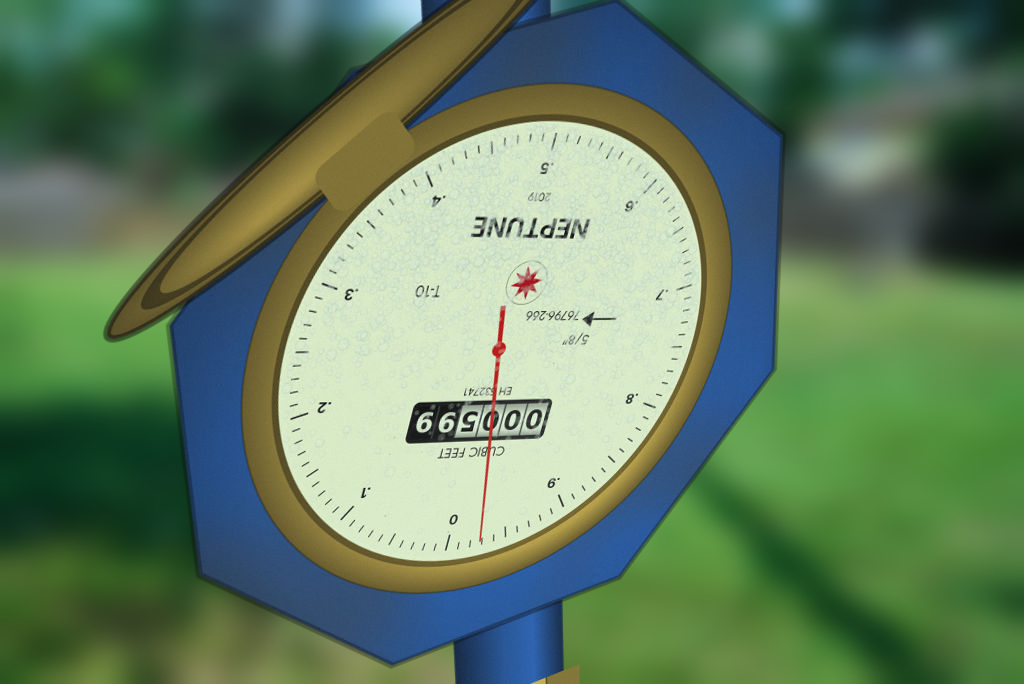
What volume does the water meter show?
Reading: 598.97 ft³
